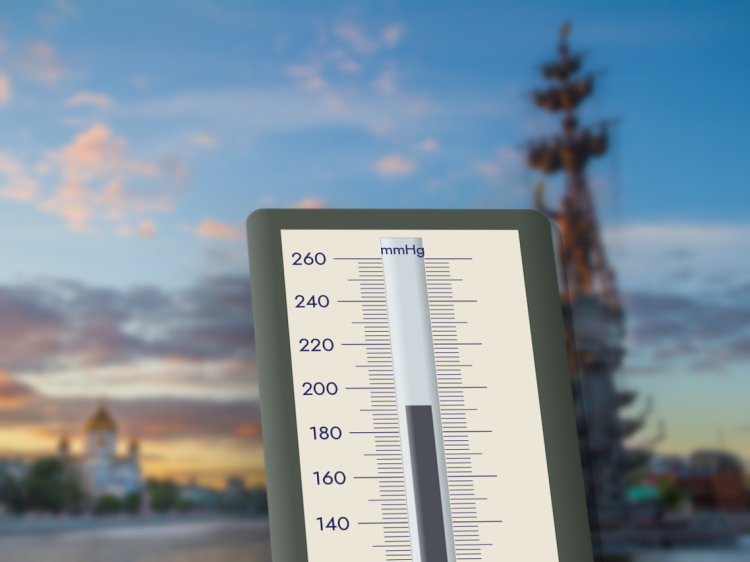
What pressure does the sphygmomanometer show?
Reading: 192 mmHg
